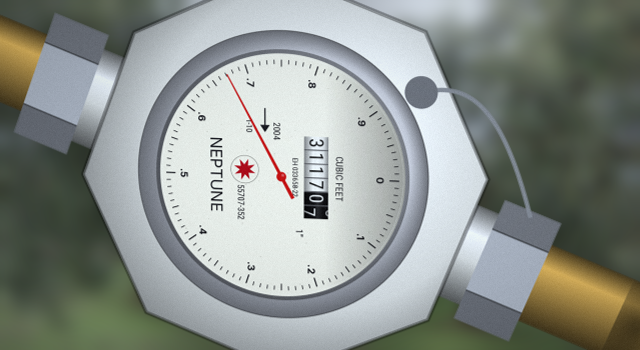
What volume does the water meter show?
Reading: 311706.67 ft³
